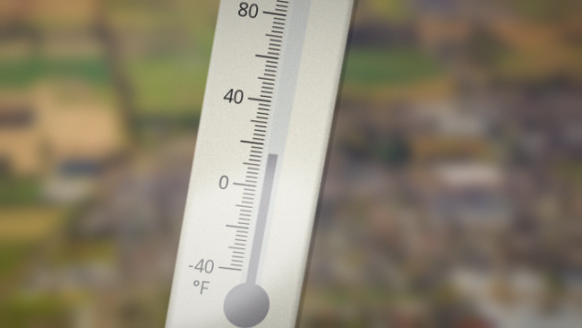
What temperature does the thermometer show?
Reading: 16 °F
